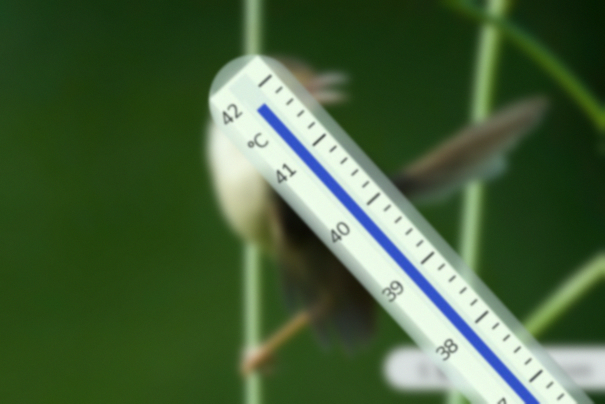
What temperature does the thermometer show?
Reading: 41.8 °C
